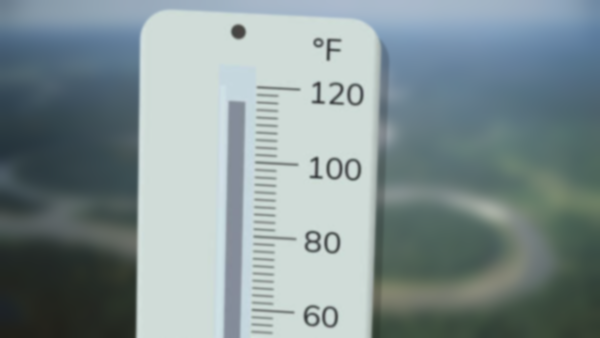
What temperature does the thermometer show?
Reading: 116 °F
